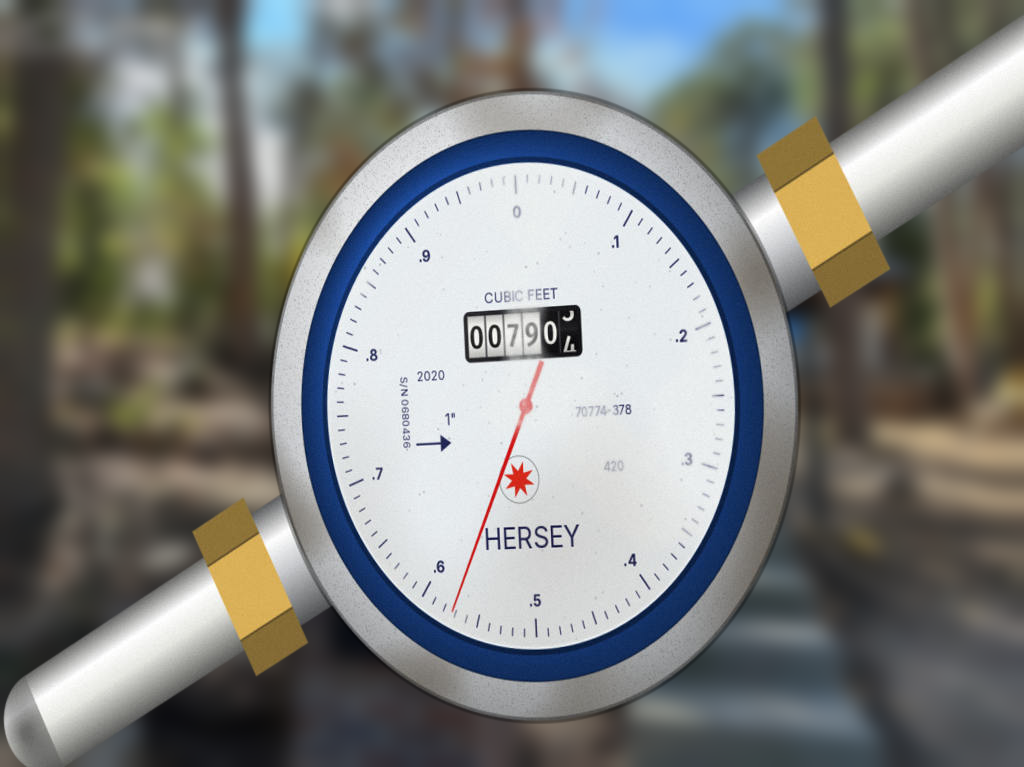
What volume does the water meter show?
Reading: 7903.57 ft³
